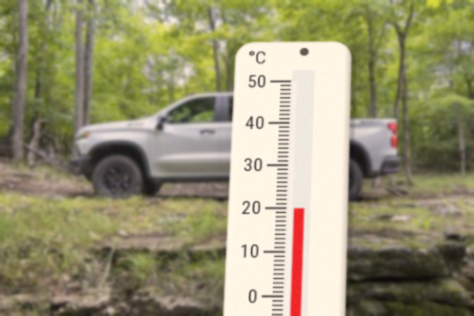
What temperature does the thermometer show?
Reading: 20 °C
